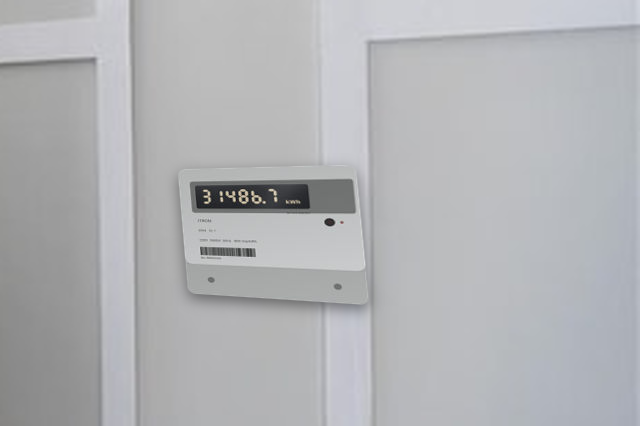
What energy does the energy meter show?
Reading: 31486.7 kWh
